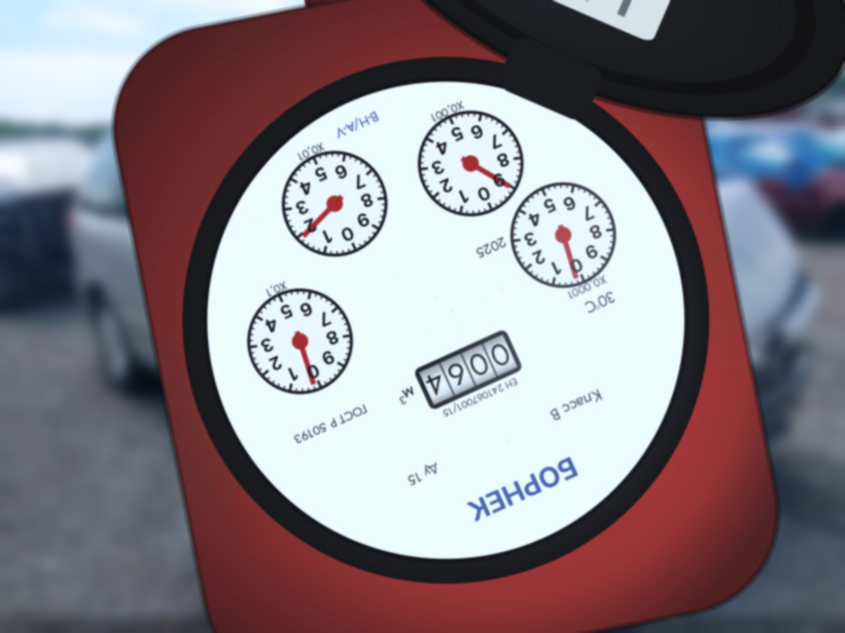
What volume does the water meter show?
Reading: 64.0190 m³
